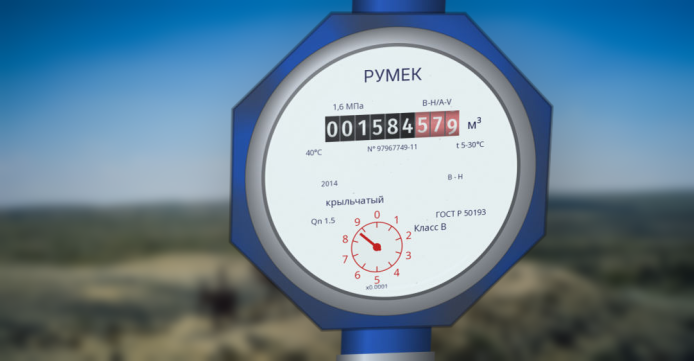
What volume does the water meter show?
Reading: 1584.5788 m³
